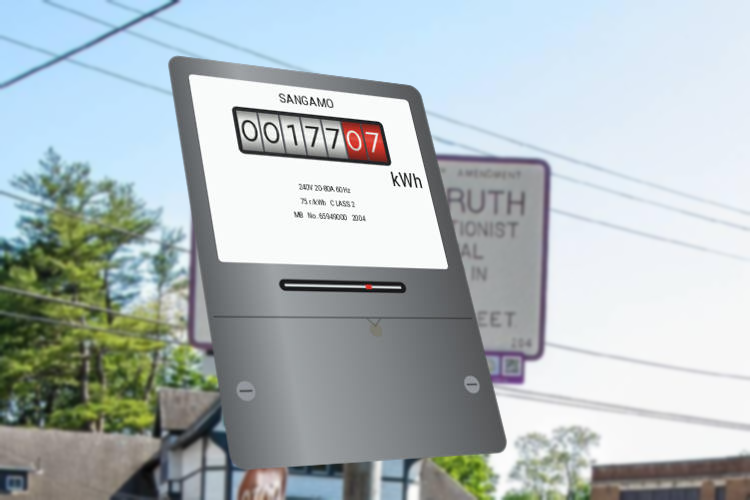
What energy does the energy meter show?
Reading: 177.07 kWh
